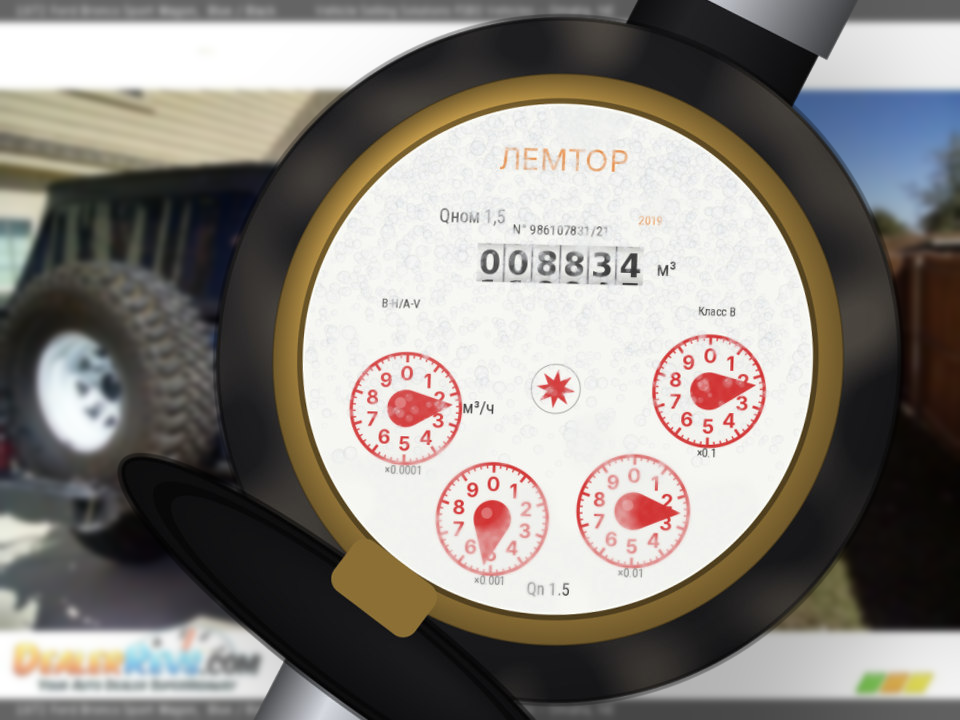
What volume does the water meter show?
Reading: 8834.2252 m³
